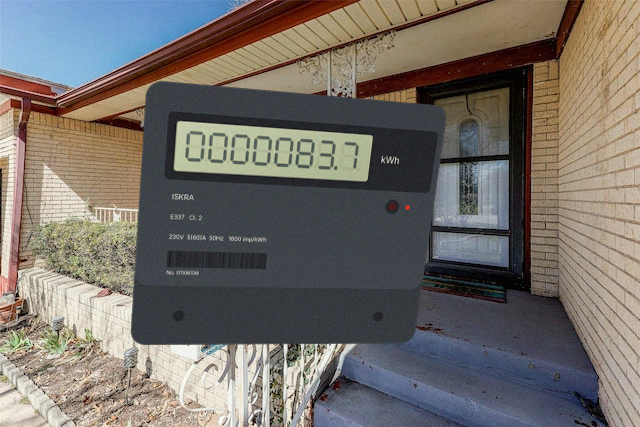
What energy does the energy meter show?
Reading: 83.7 kWh
